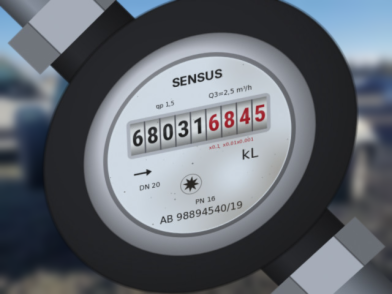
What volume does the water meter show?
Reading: 68031.6845 kL
